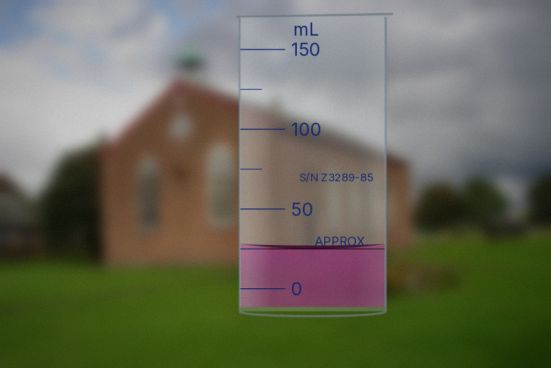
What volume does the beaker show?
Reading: 25 mL
